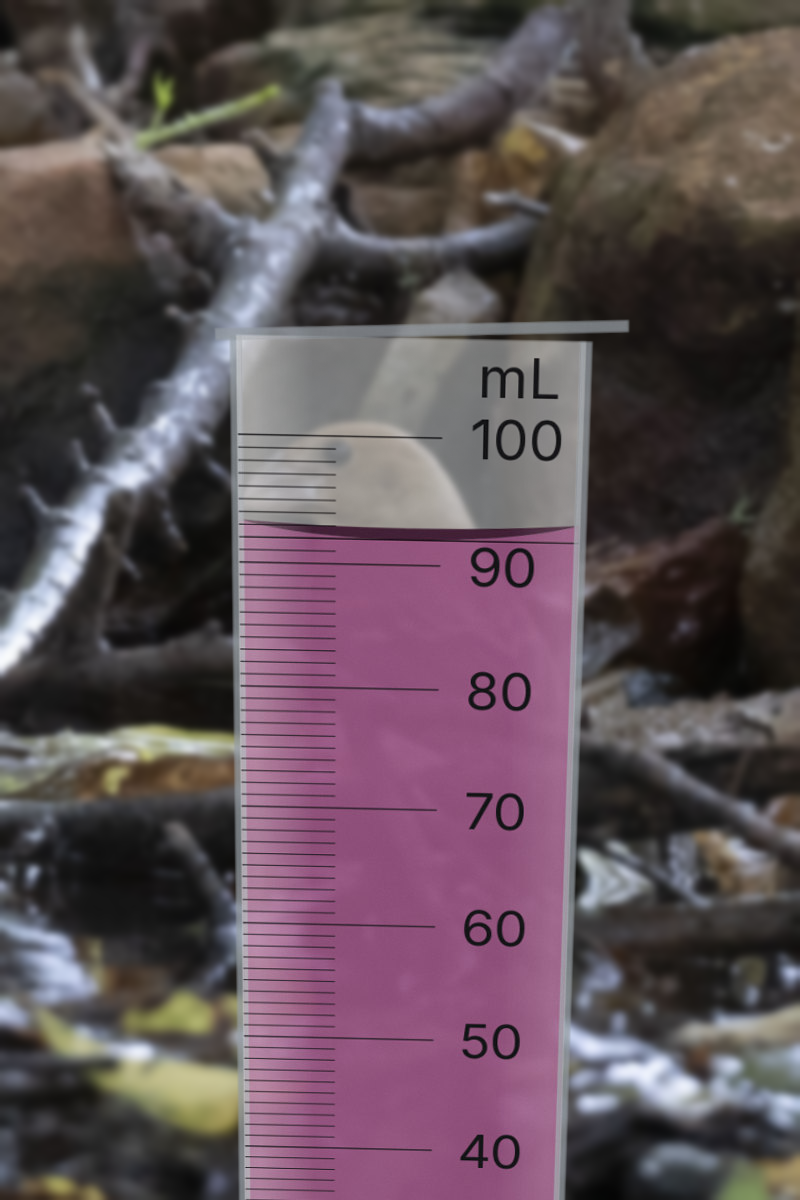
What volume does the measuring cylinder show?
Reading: 92 mL
